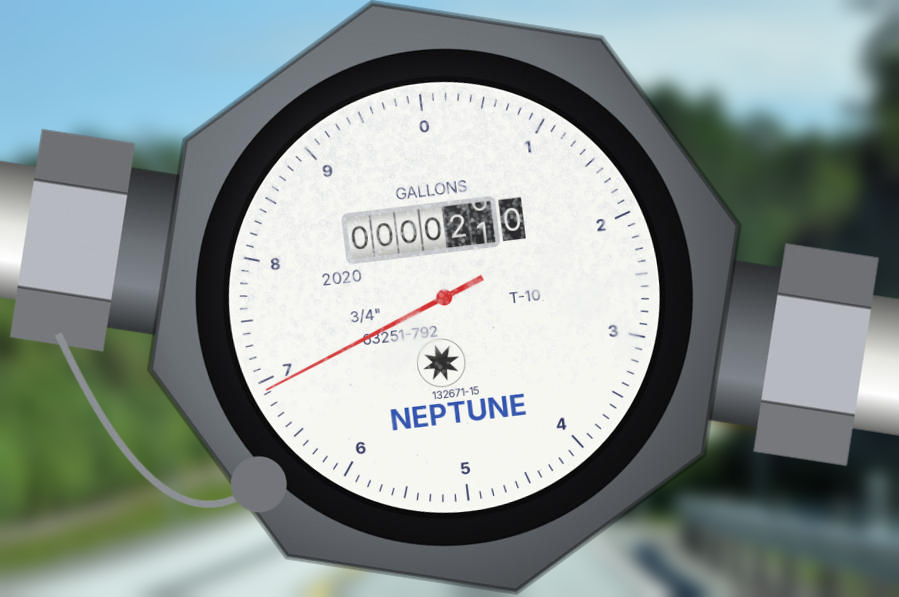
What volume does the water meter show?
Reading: 206.9 gal
